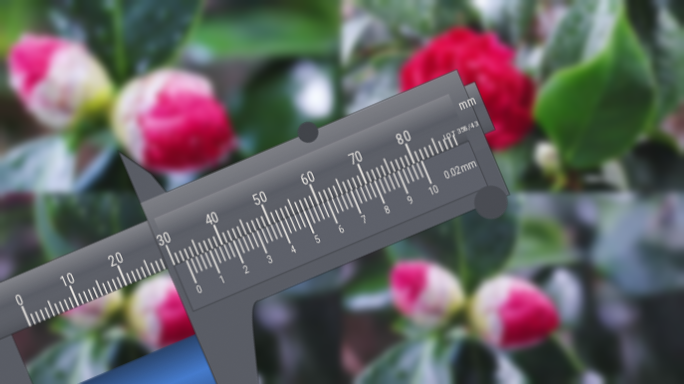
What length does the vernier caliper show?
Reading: 32.5 mm
